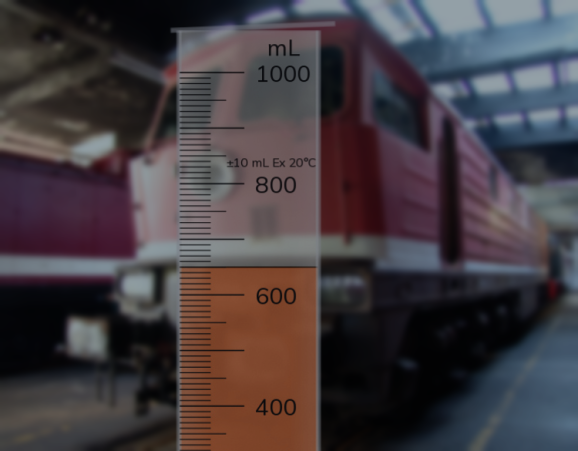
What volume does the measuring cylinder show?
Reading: 650 mL
